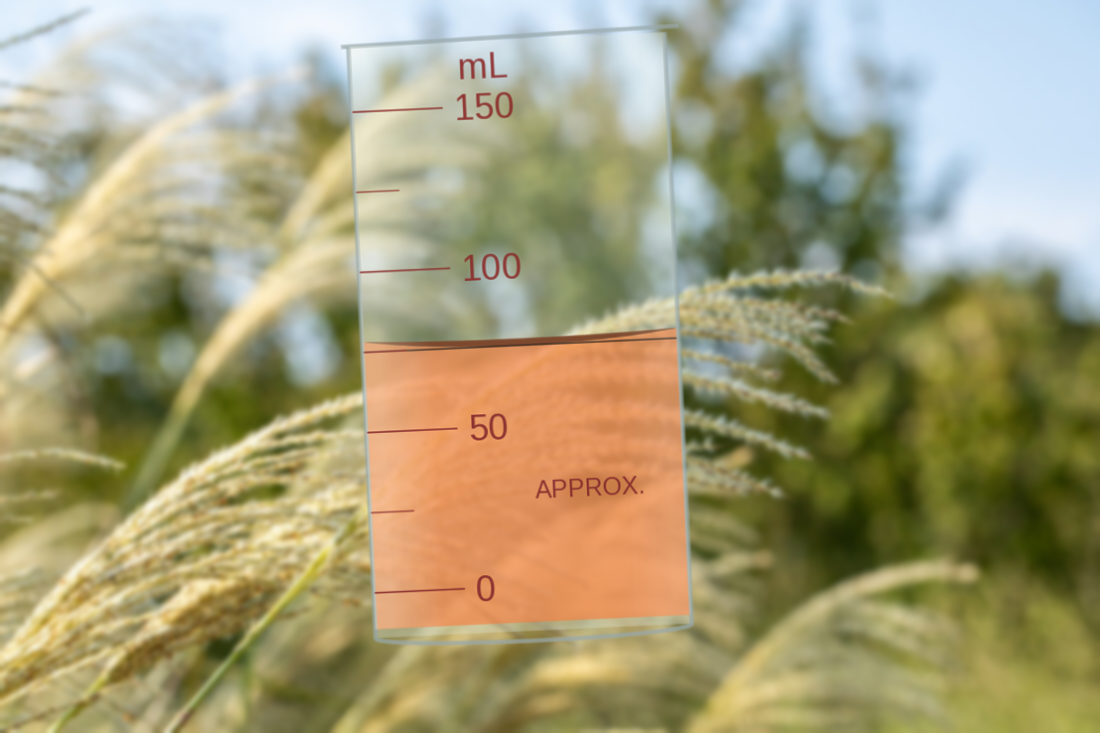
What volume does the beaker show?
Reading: 75 mL
